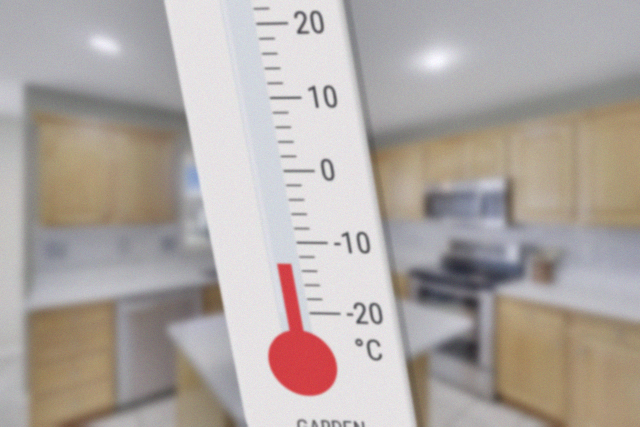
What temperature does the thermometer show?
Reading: -13 °C
